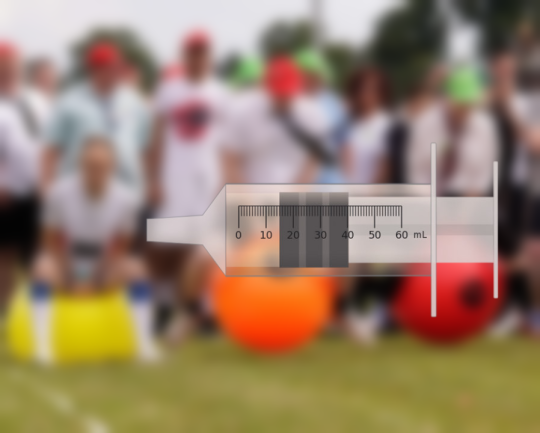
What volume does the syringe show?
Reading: 15 mL
